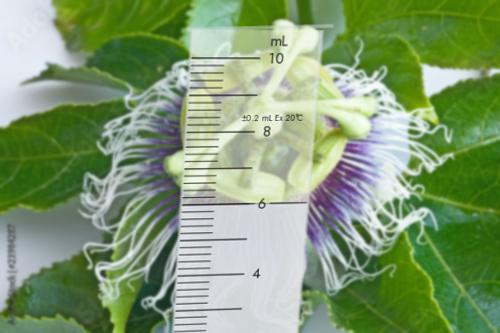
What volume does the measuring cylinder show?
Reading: 6 mL
